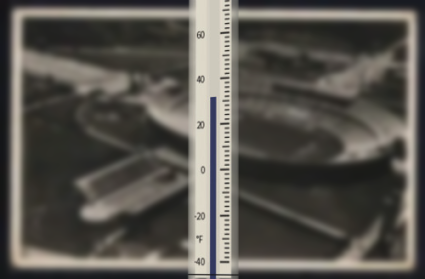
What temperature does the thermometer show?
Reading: 32 °F
